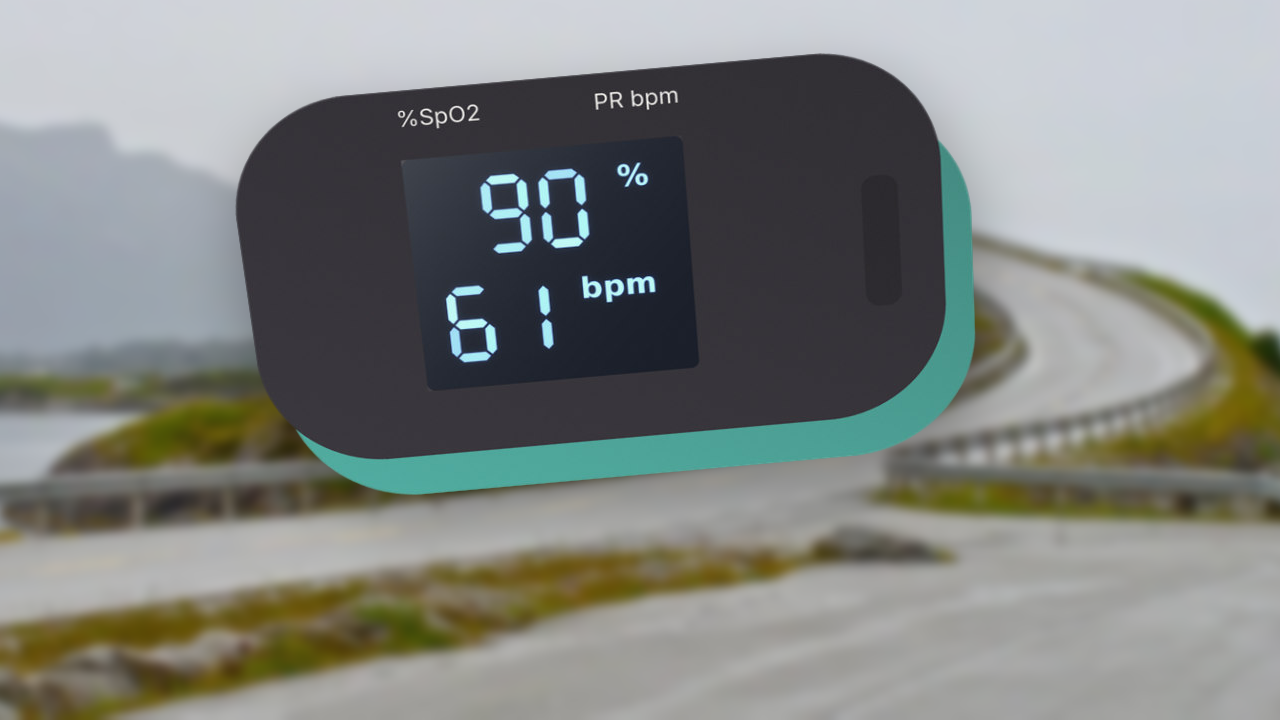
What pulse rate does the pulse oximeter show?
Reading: 61 bpm
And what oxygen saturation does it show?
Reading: 90 %
